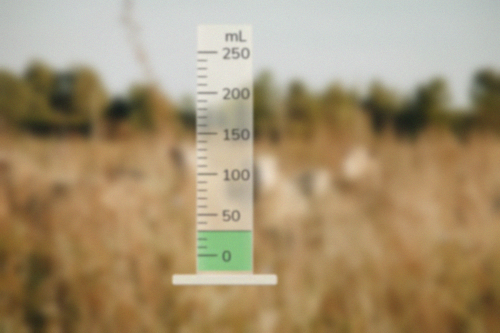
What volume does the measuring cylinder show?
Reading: 30 mL
